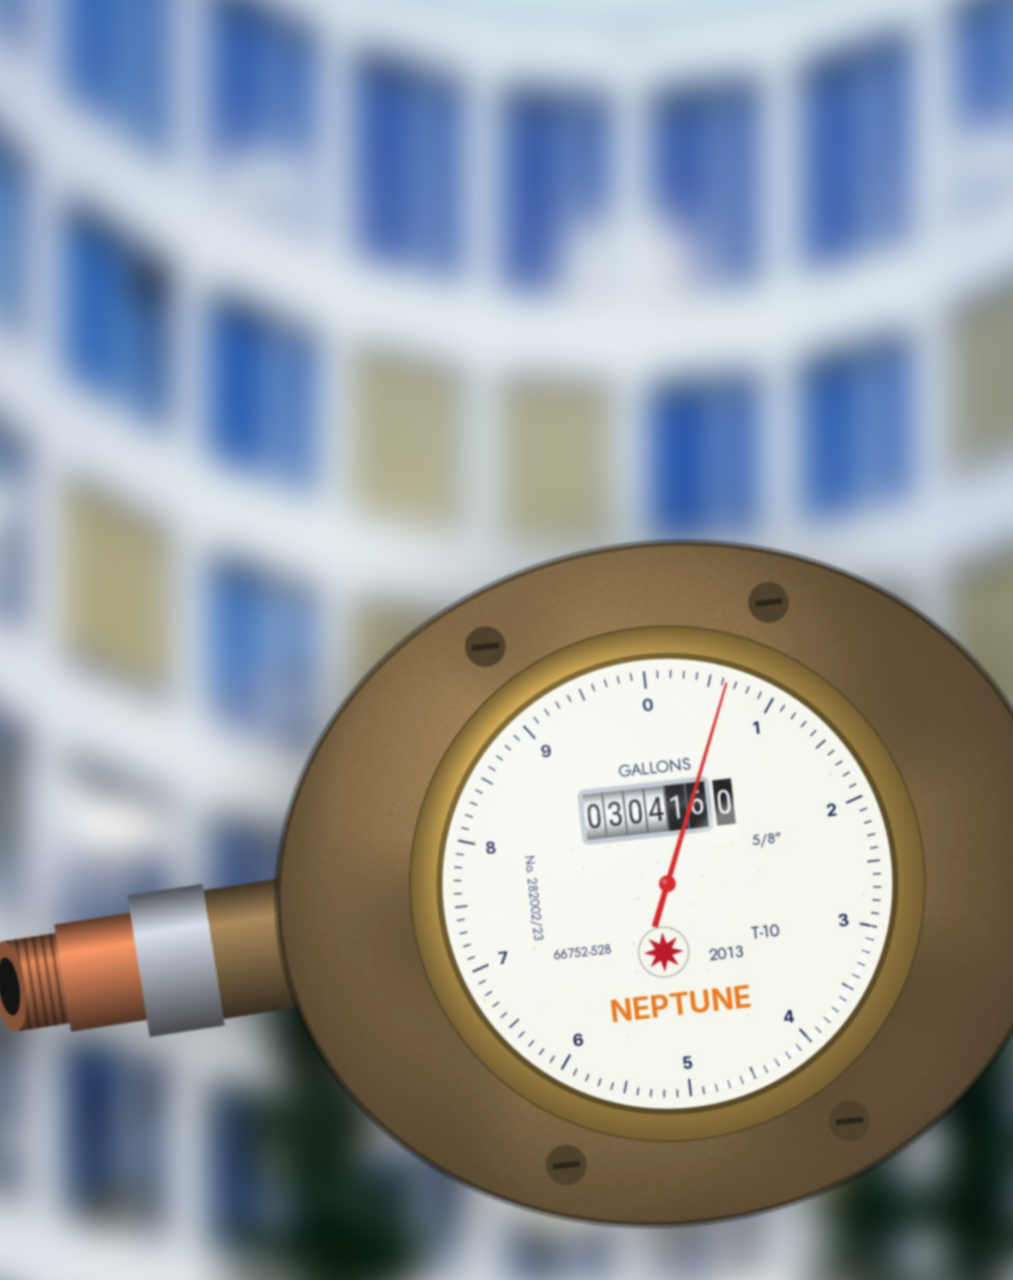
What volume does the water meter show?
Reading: 304160.6 gal
